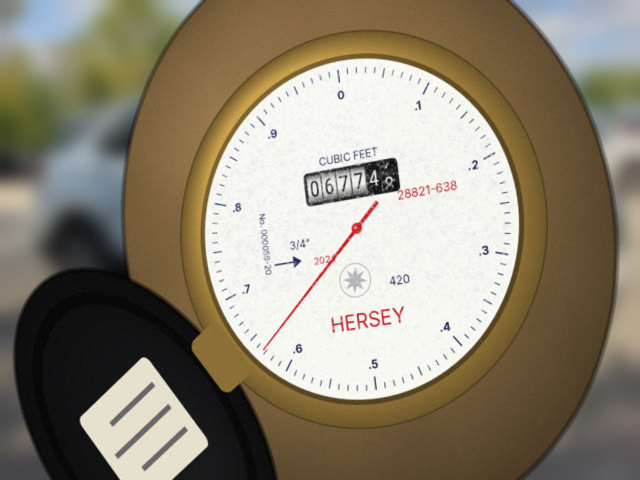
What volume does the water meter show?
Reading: 67747.63 ft³
